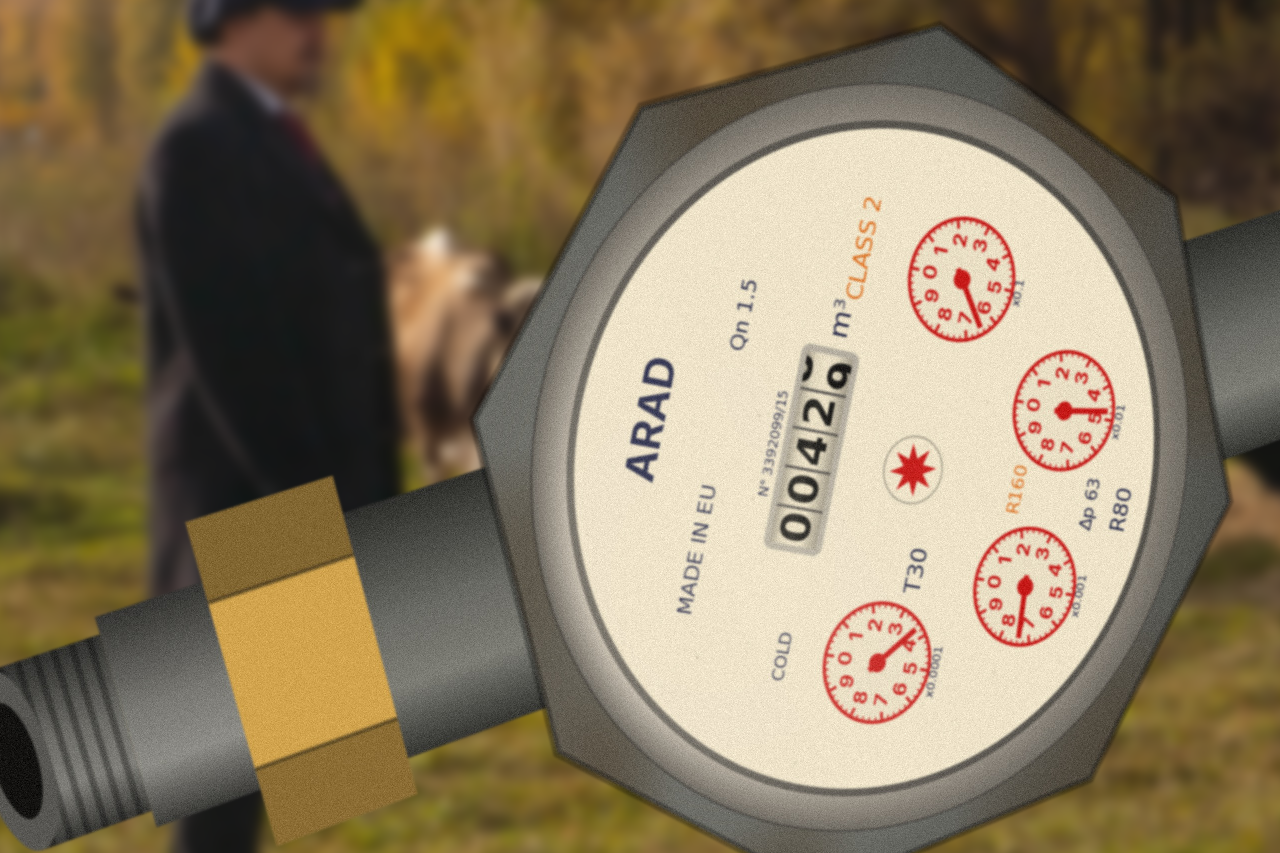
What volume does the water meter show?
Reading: 428.6473 m³
